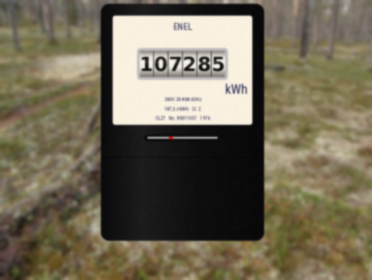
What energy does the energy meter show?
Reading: 107285 kWh
